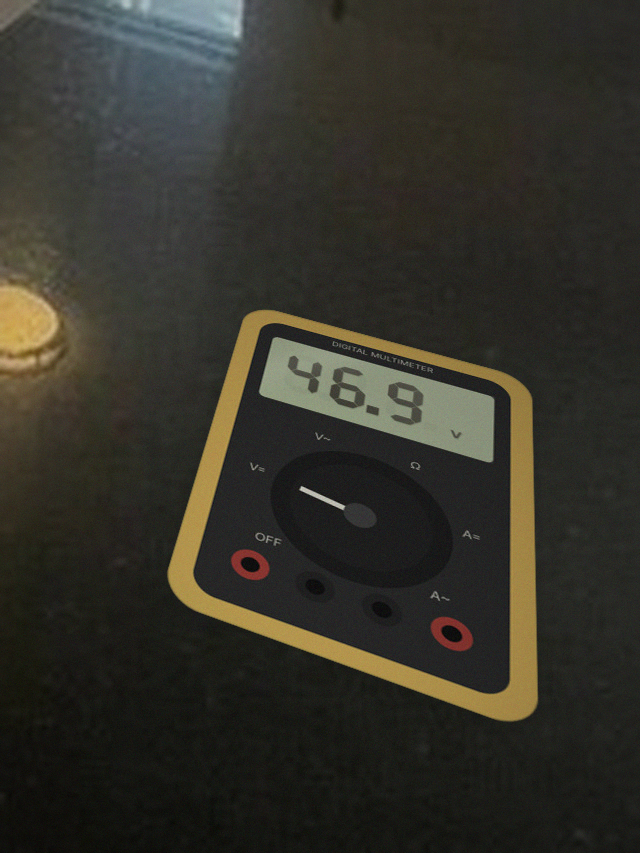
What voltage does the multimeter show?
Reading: 46.9 V
